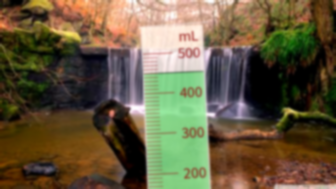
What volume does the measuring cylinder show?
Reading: 450 mL
